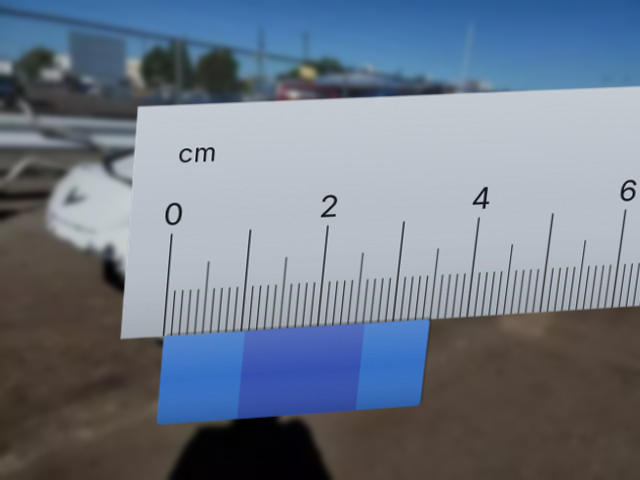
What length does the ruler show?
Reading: 3.5 cm
